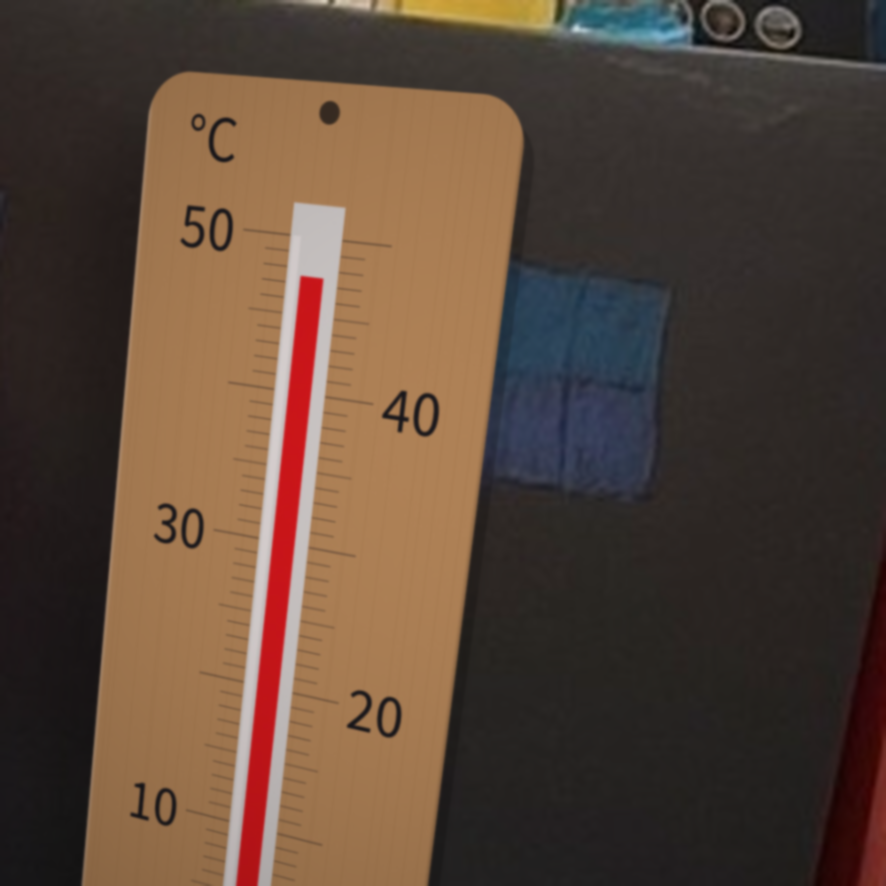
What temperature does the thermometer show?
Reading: 47.5 °C
